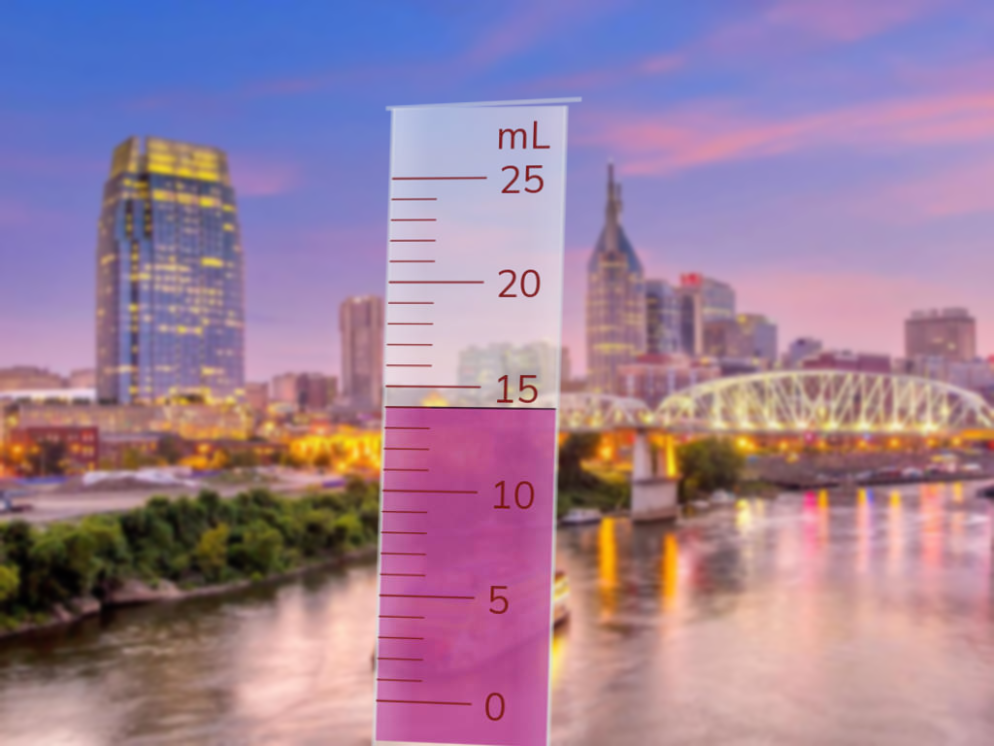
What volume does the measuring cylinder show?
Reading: 14 mL
